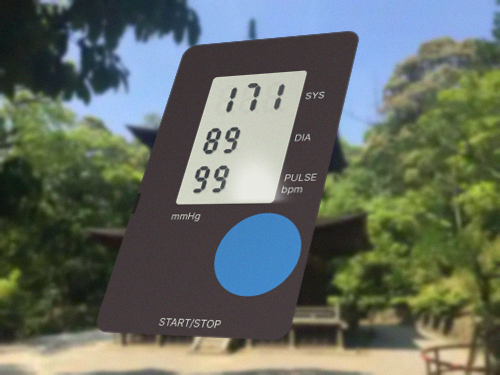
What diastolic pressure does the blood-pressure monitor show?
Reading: 89 mmHg
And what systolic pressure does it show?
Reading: 171 mmHg
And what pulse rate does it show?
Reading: 99 bpm
